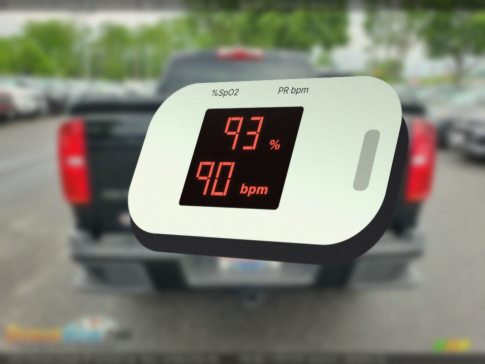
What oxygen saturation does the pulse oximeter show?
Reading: 93 %
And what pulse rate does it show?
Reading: 90 bpm
